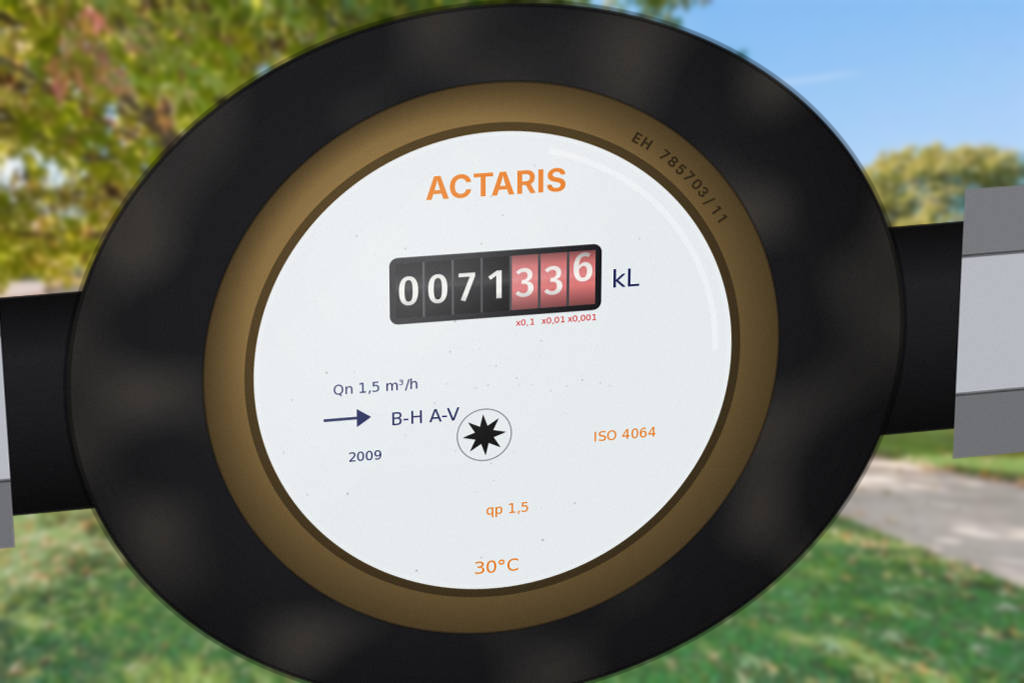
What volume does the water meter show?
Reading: 71.336 kL
